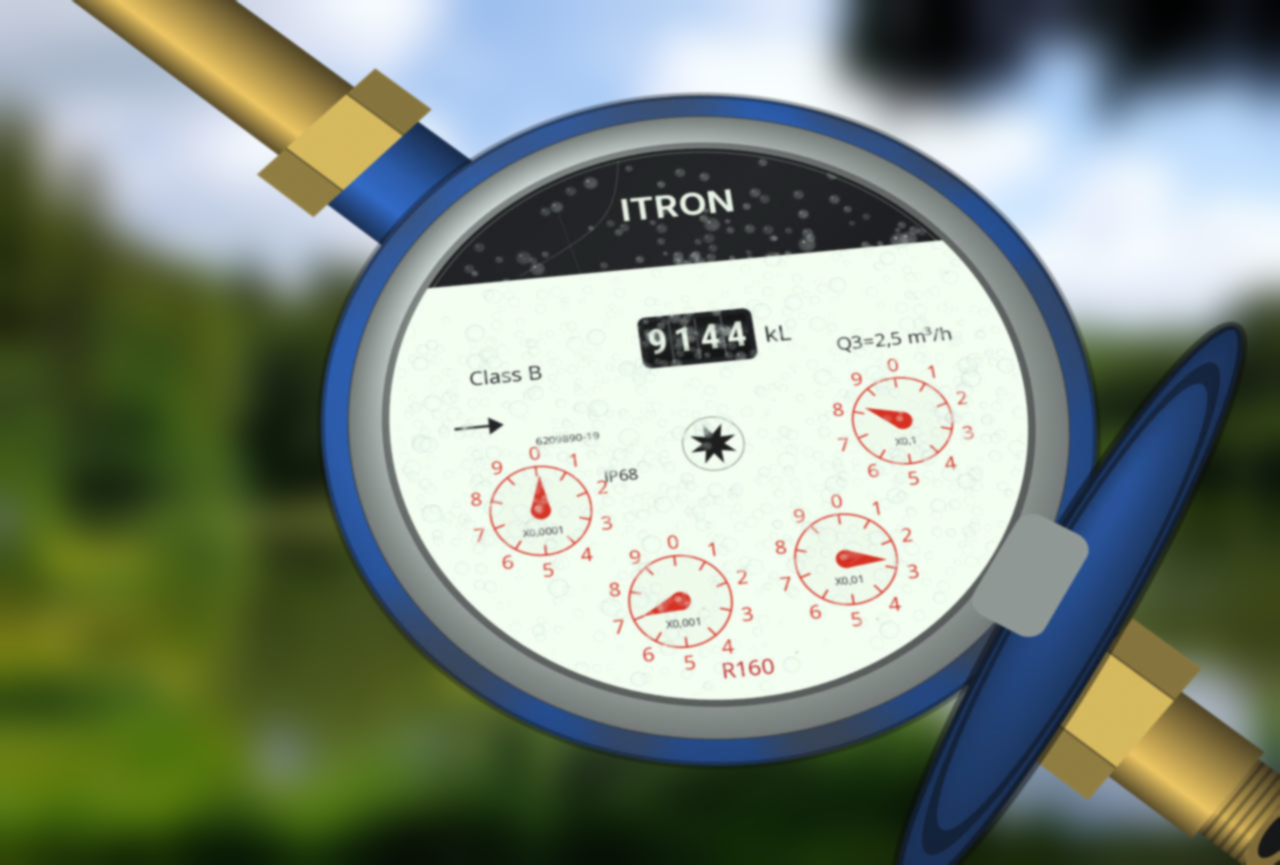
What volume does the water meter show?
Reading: 9144.8270 kL
